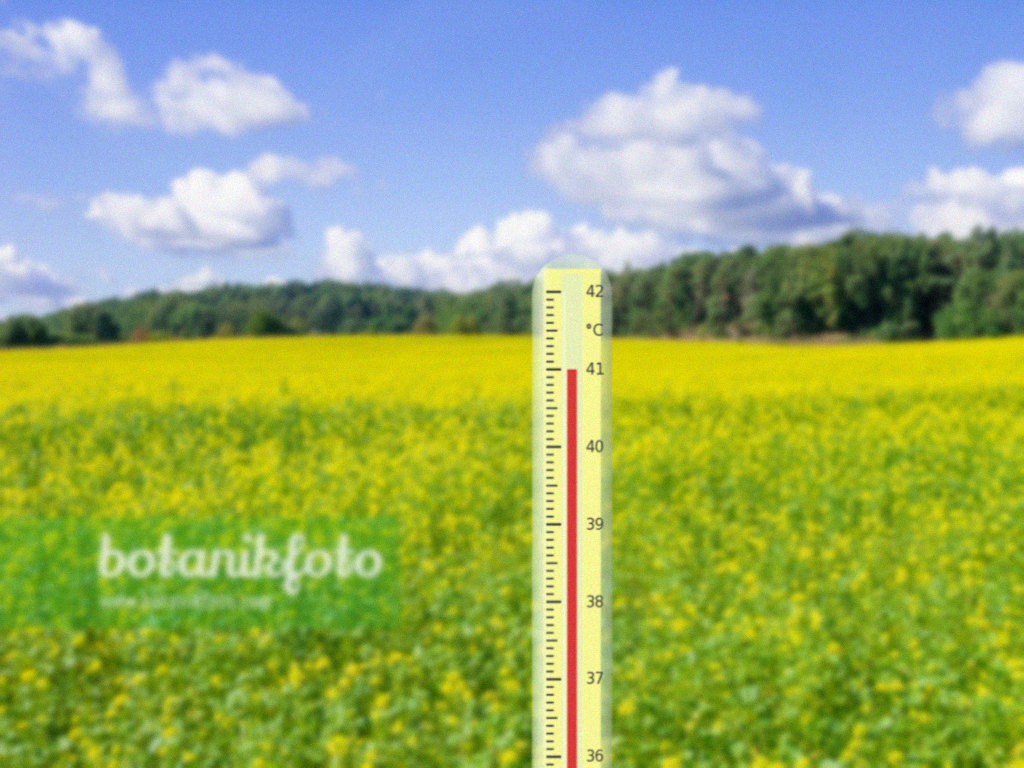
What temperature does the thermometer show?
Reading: 41 °C
